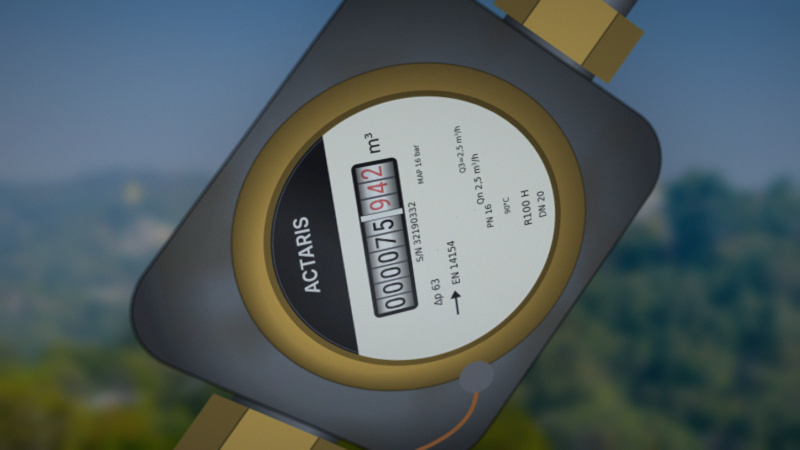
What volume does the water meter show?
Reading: 75.942 m³
